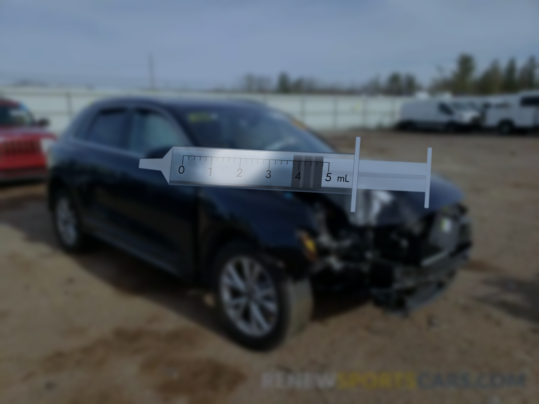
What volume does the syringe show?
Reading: 3.8 mL
